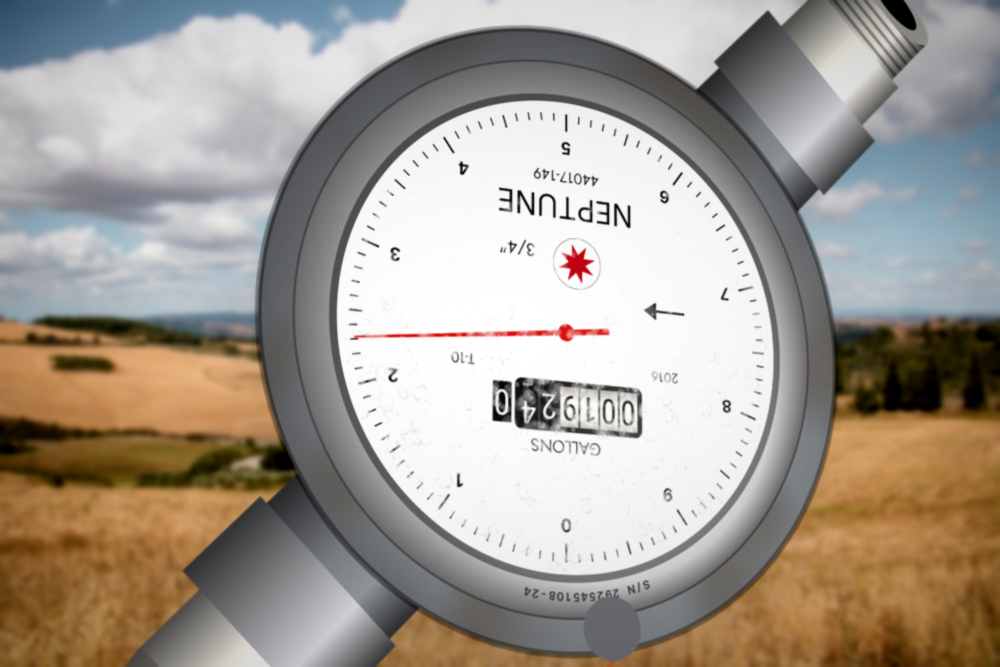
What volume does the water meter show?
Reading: 19242.3 gal
